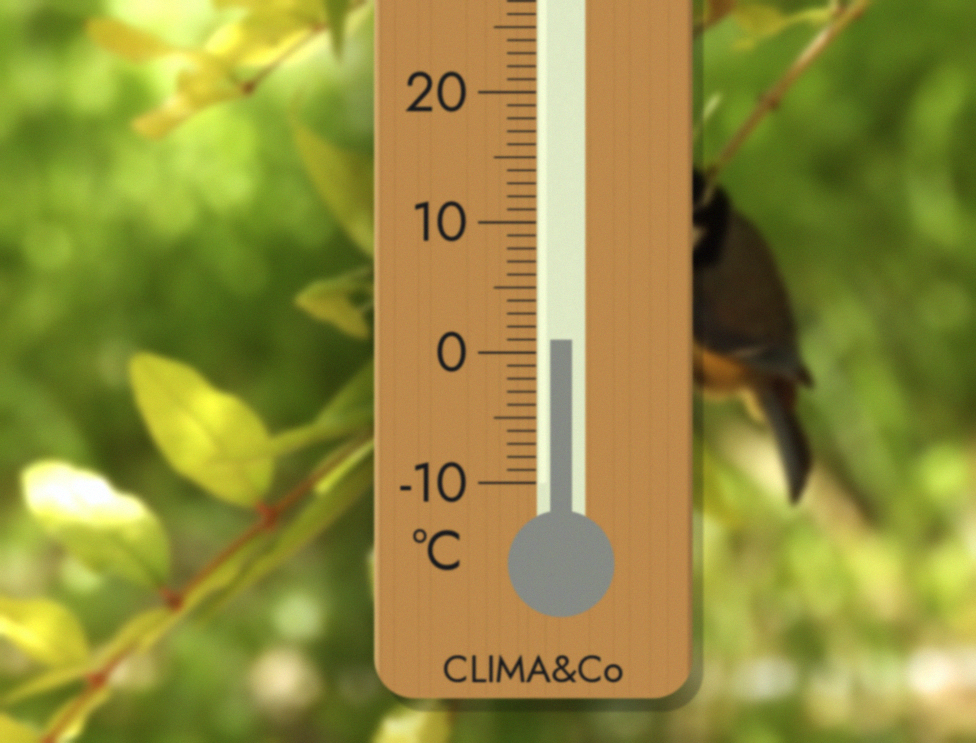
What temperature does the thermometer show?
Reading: 1 °C
